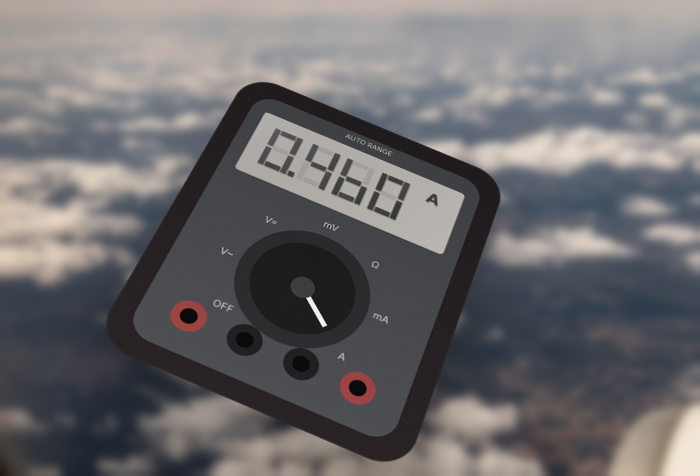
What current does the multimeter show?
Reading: 0.460 A
